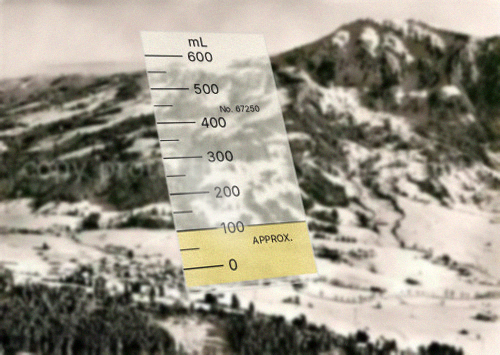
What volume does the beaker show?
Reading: 100 mL
